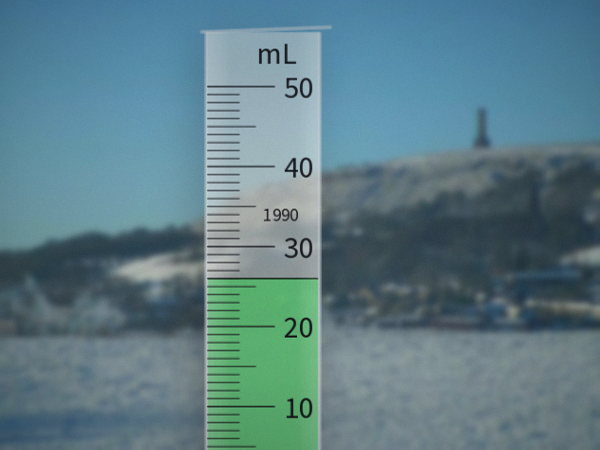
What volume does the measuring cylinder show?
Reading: 26 mL
